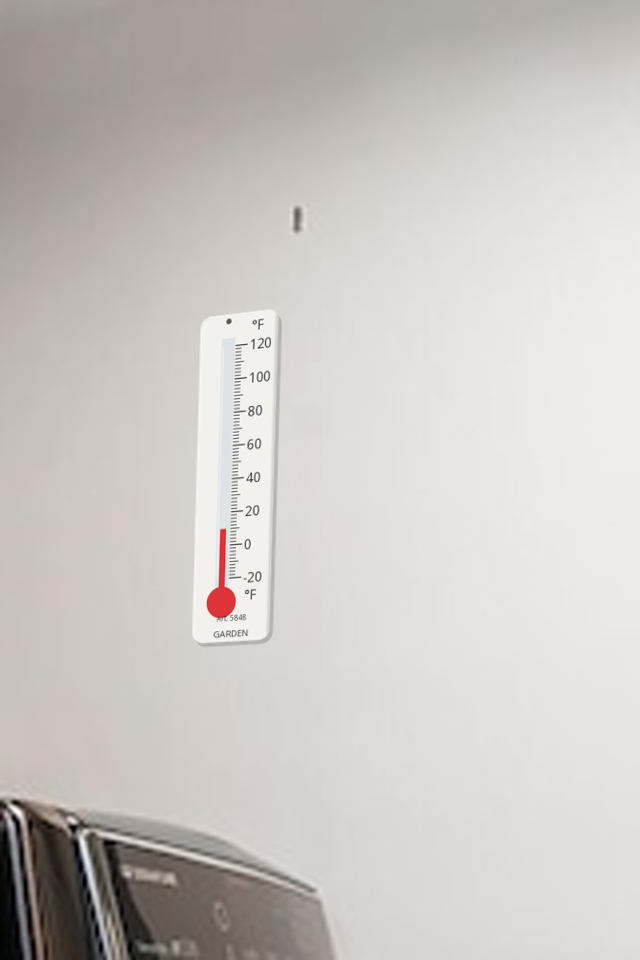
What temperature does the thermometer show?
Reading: 10 °F
